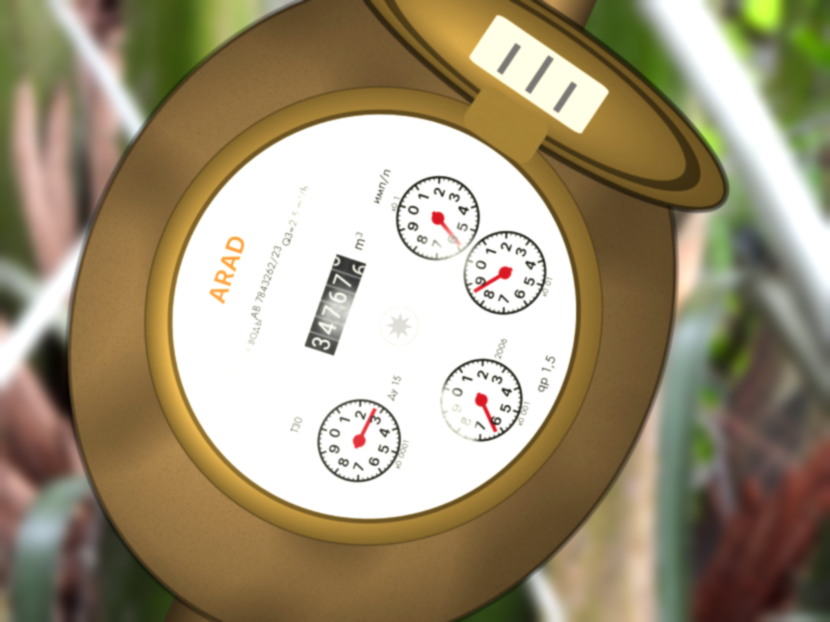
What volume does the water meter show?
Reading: 347675.5862 m³
